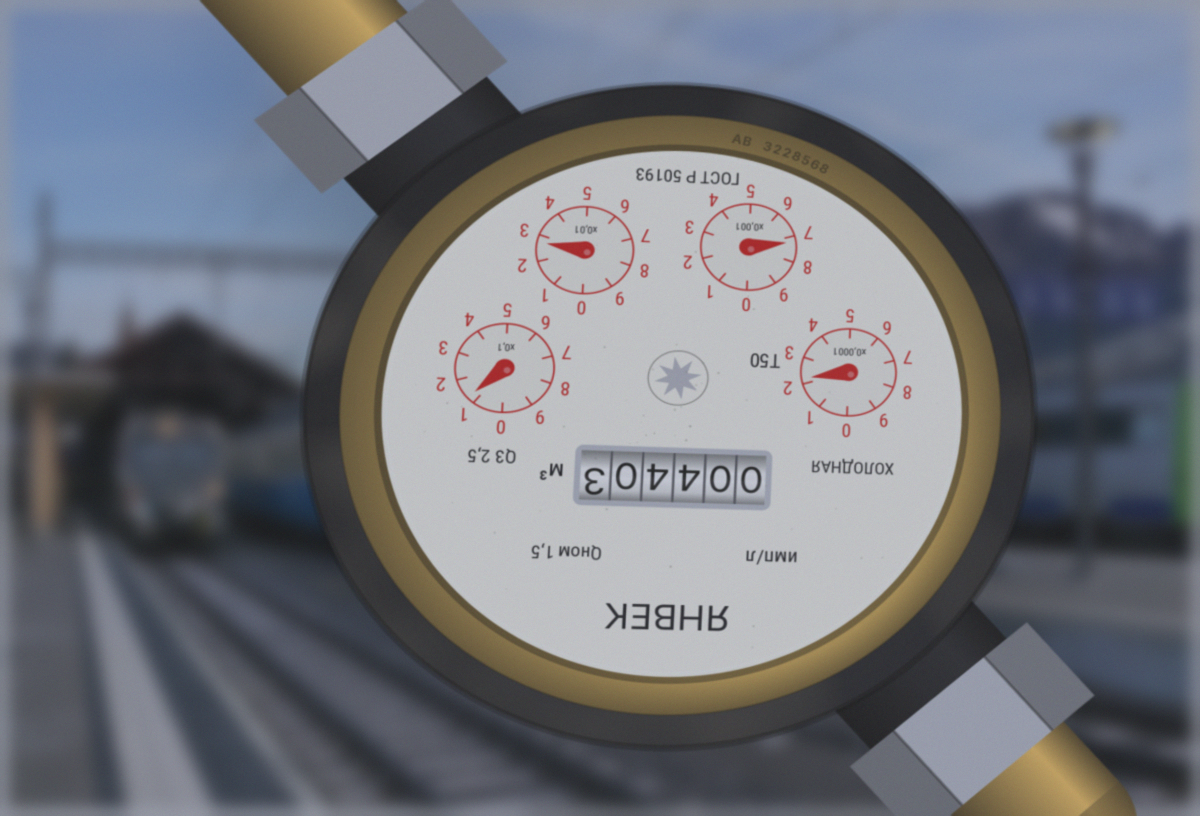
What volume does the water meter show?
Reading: 4403.1272 m³
